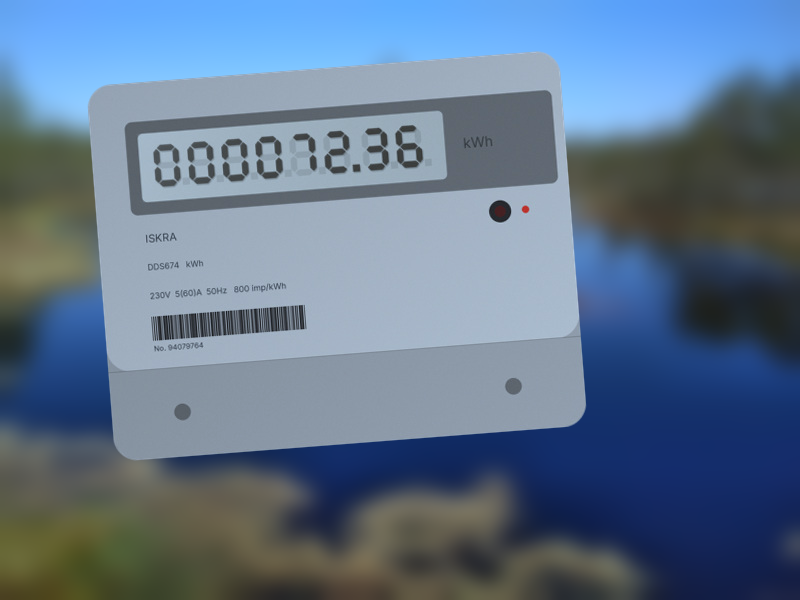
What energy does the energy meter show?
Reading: 72.36 kWh
